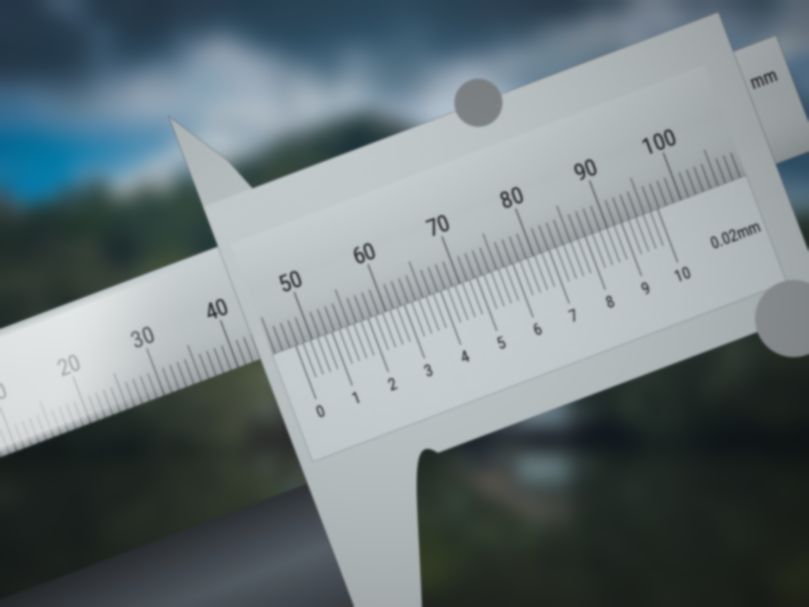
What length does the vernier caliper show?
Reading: 47.8 mm
